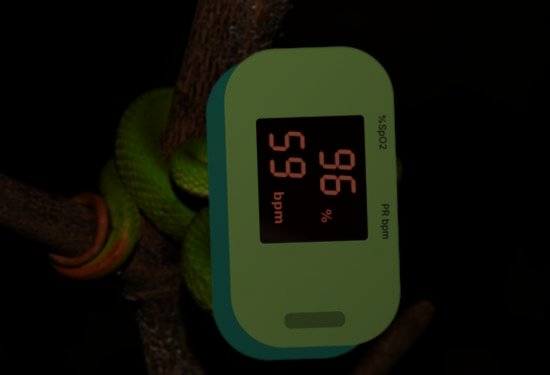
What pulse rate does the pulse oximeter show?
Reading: 59 bpm
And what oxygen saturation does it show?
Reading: 96 %
